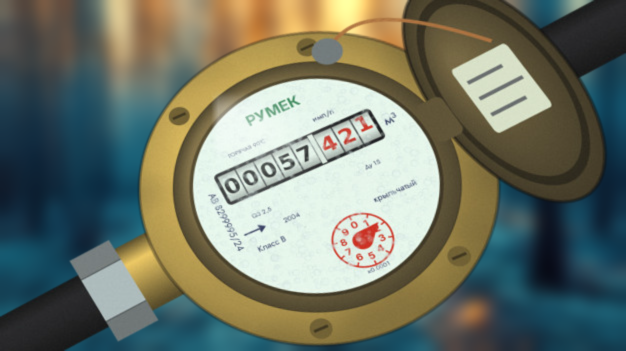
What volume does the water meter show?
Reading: 57.4211 m³
